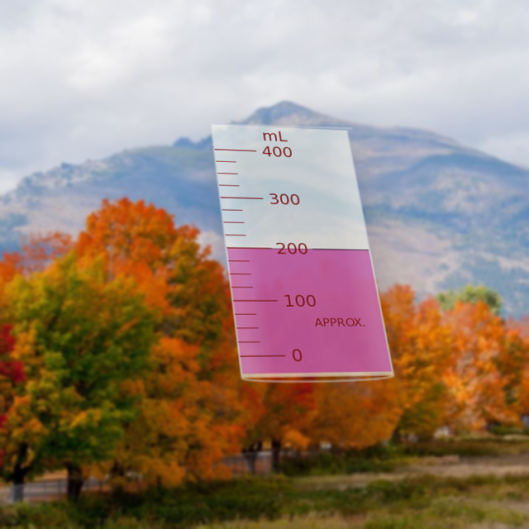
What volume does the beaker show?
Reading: 200 mL
